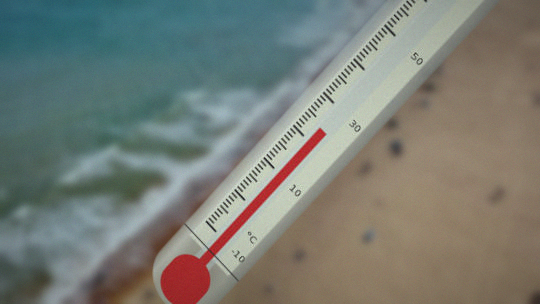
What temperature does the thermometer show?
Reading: 24 °C
